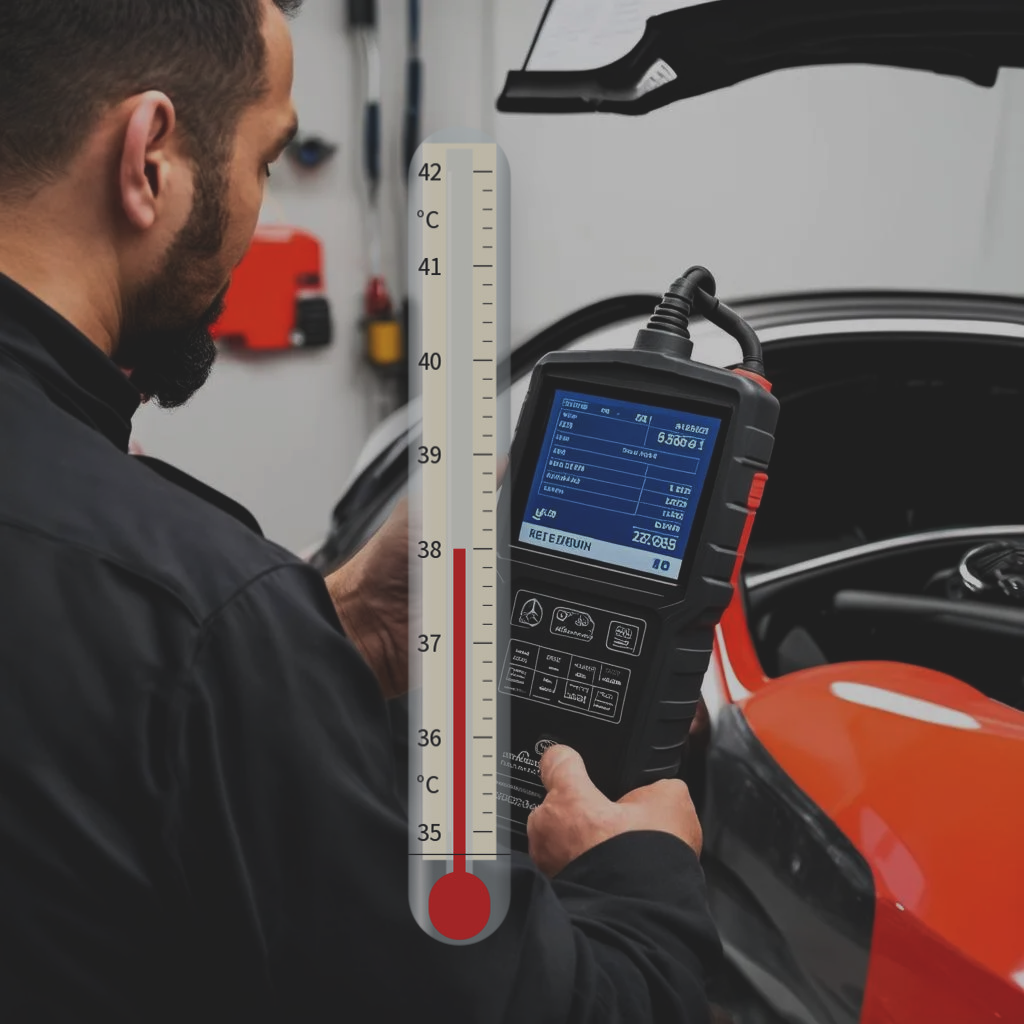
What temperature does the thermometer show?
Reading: 38 °C
